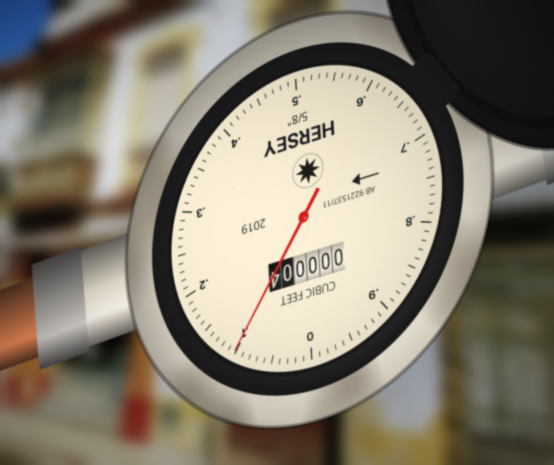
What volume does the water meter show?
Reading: 4.10 ft³
